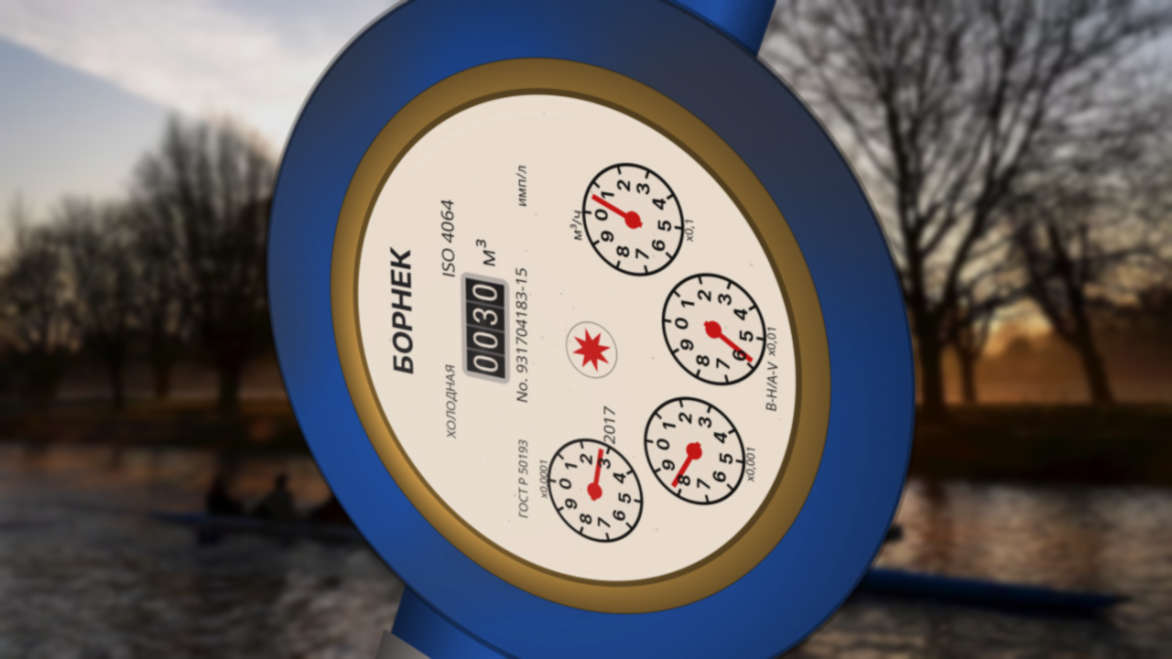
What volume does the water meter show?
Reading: 30.0582 m³
